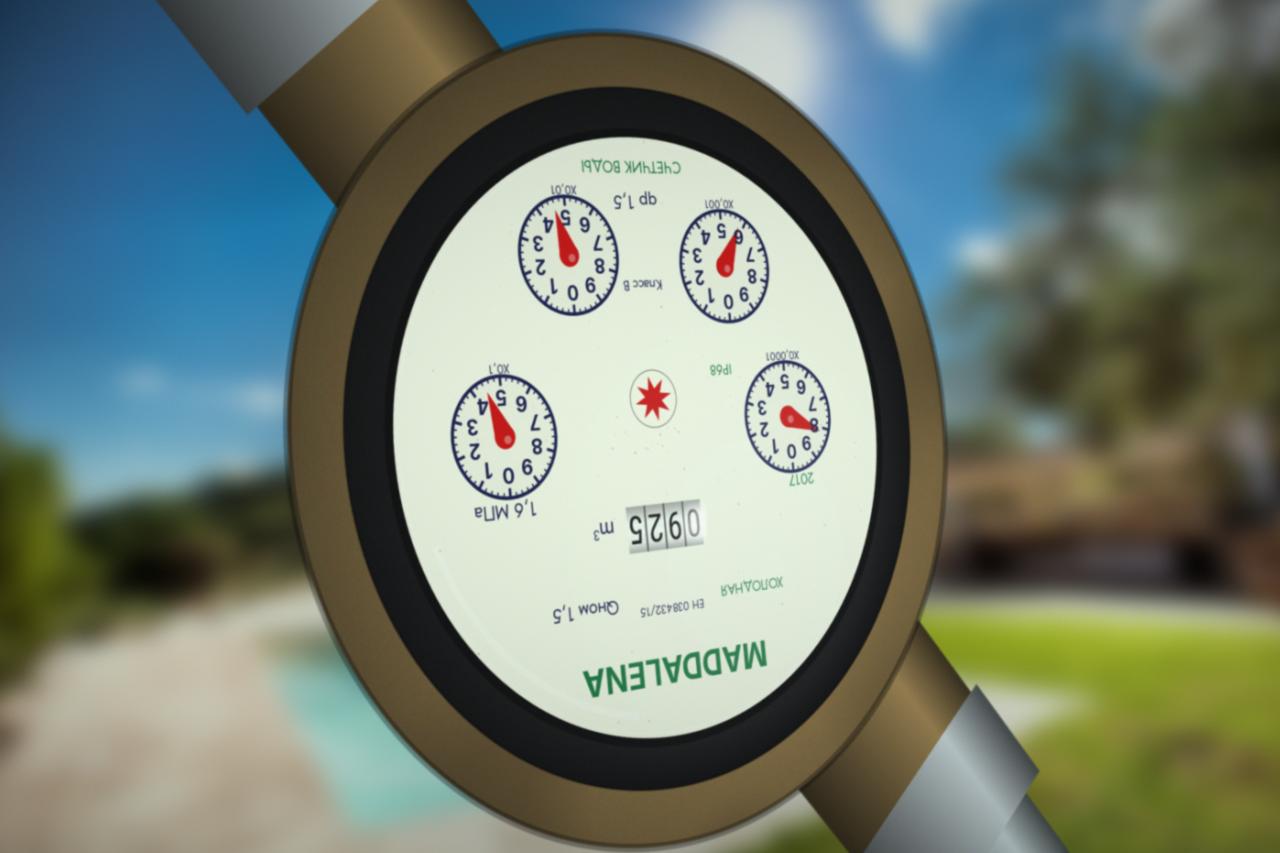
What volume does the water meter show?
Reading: 925.4458 m³
